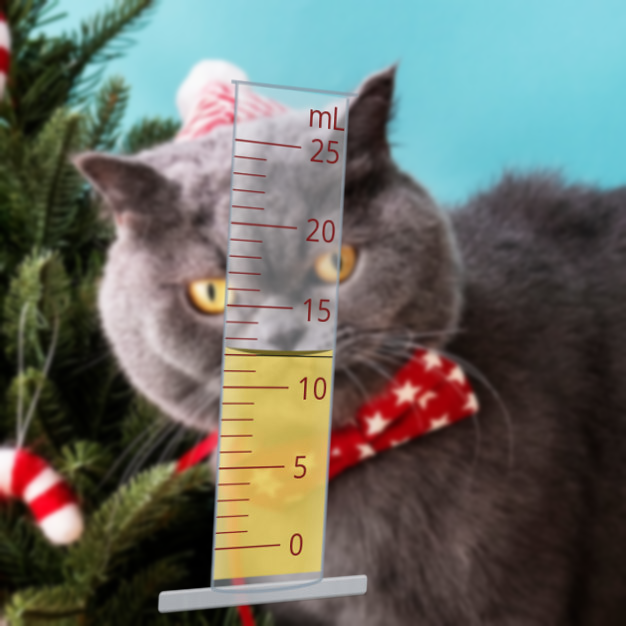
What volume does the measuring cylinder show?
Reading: 12 mL
